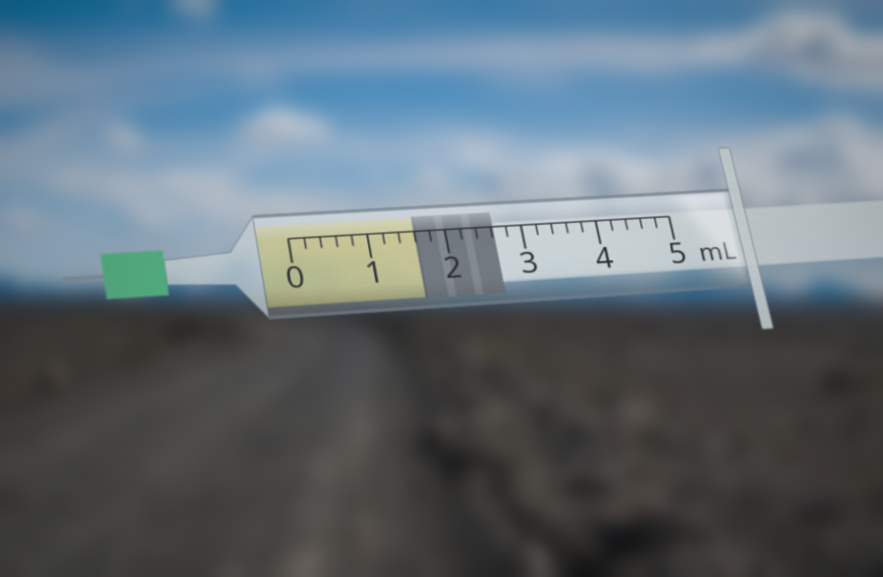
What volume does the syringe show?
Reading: 1.6 mL
